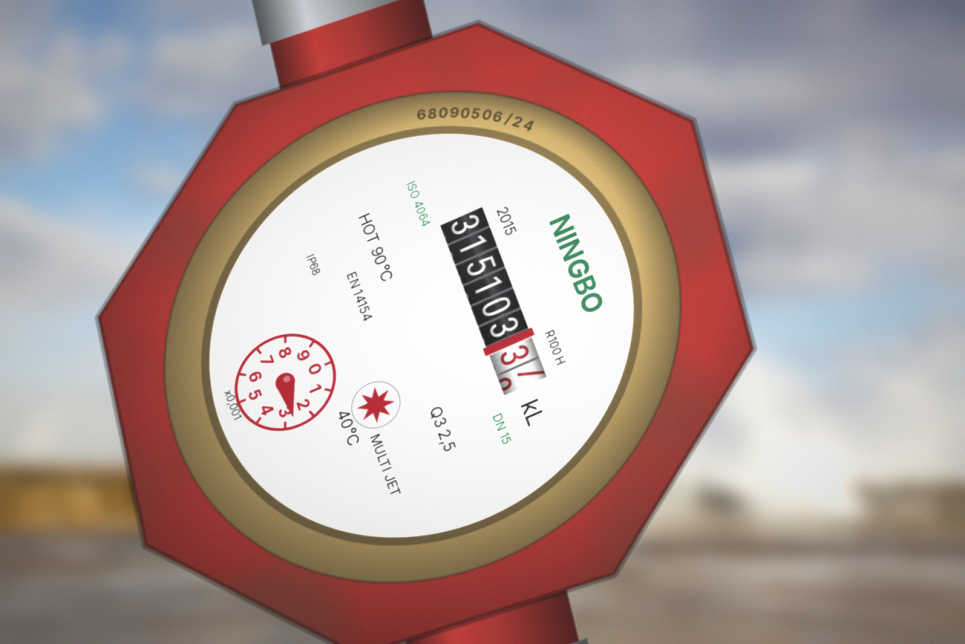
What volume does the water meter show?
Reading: 315103.372 kL
